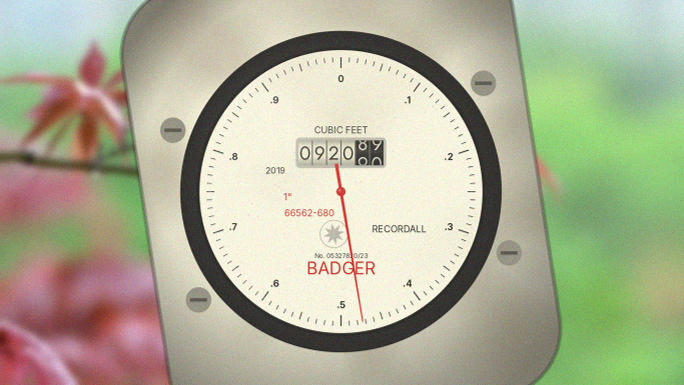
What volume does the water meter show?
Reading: 92089.47 ft³
